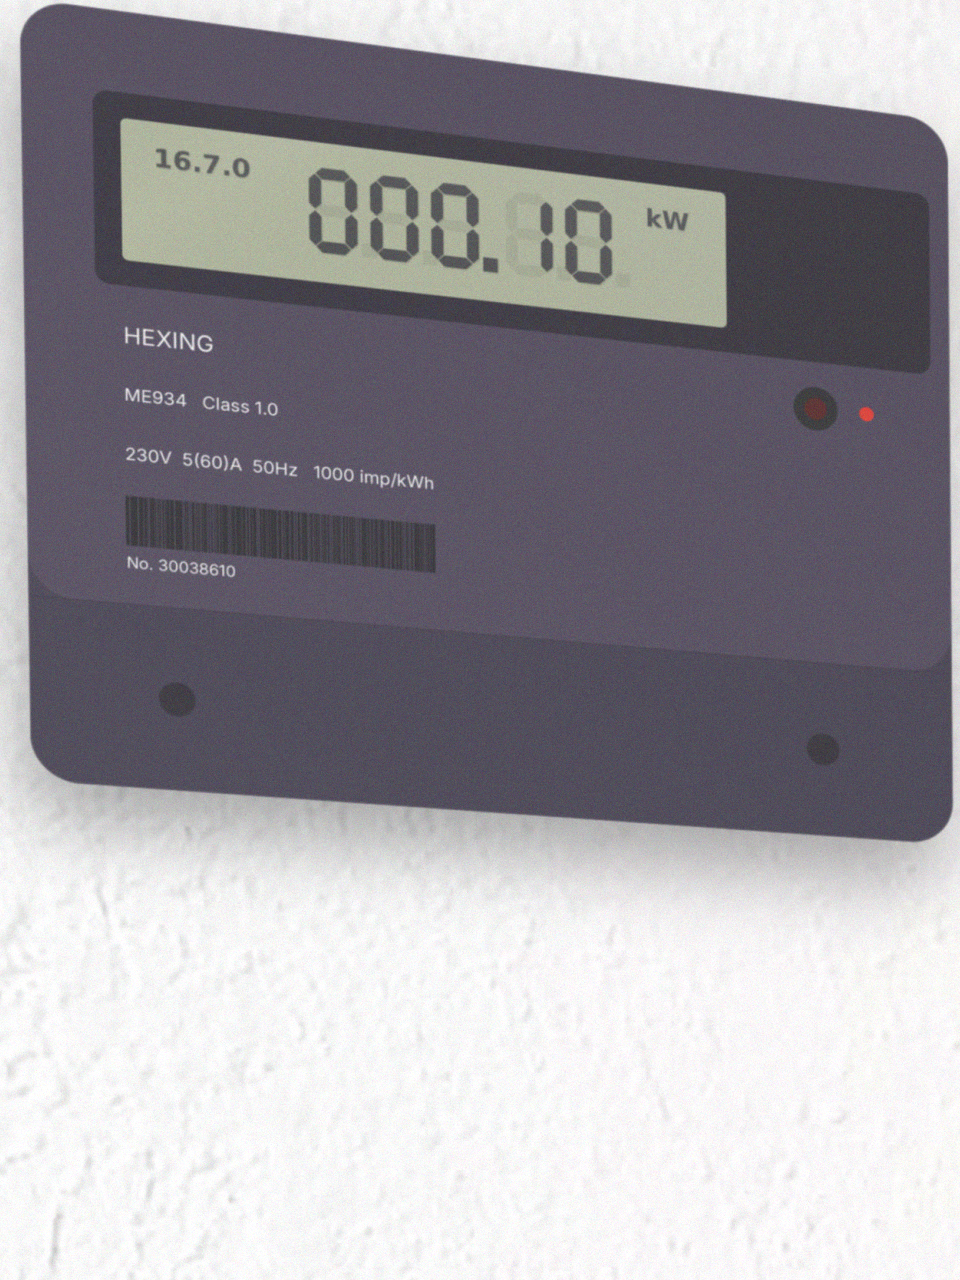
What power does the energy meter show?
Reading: 0.10 kW
